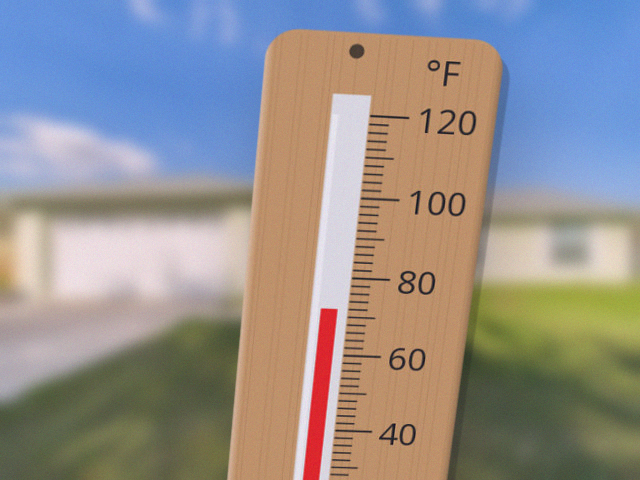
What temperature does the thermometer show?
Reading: 72 °F
